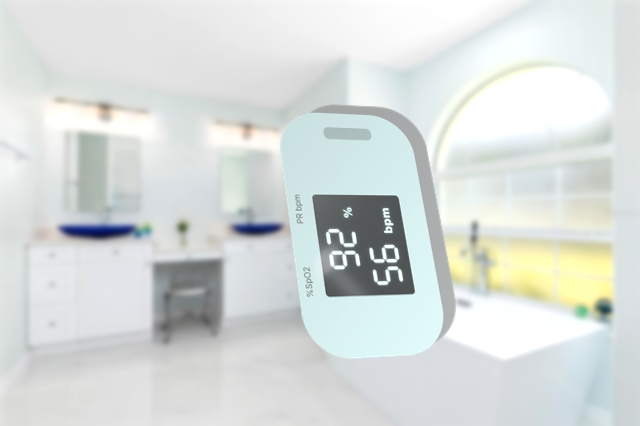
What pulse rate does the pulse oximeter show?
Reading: 56 bpm
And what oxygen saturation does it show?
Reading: 92 %
